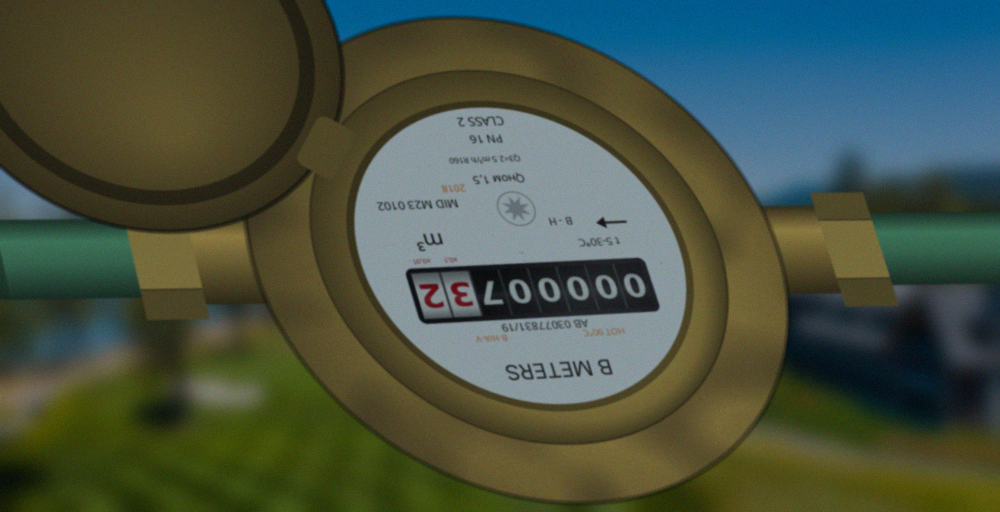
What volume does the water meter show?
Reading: 7.32 m³
